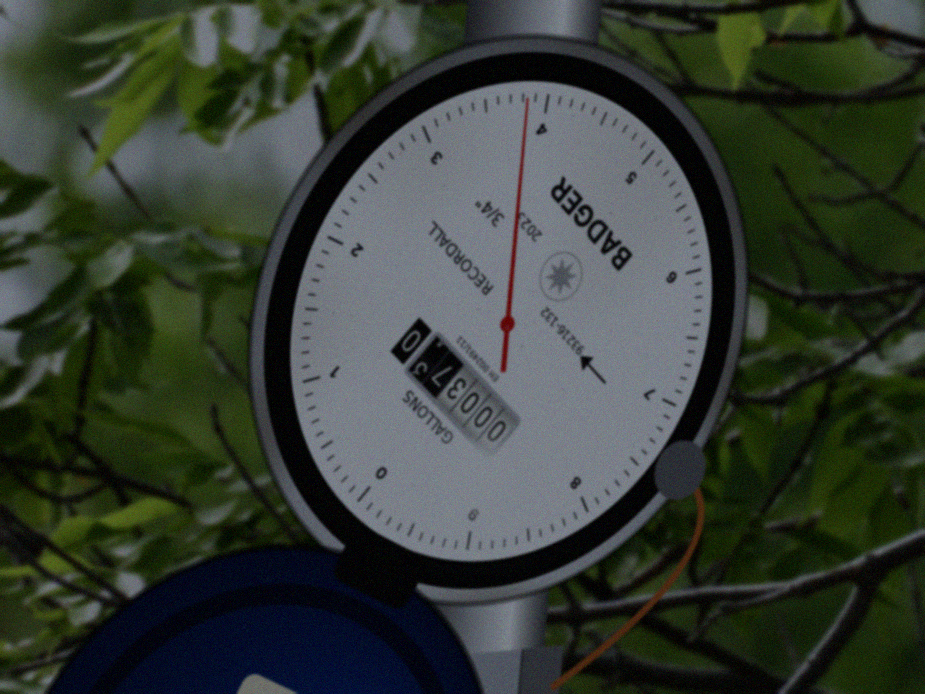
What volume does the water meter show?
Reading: 3733.8 gal
